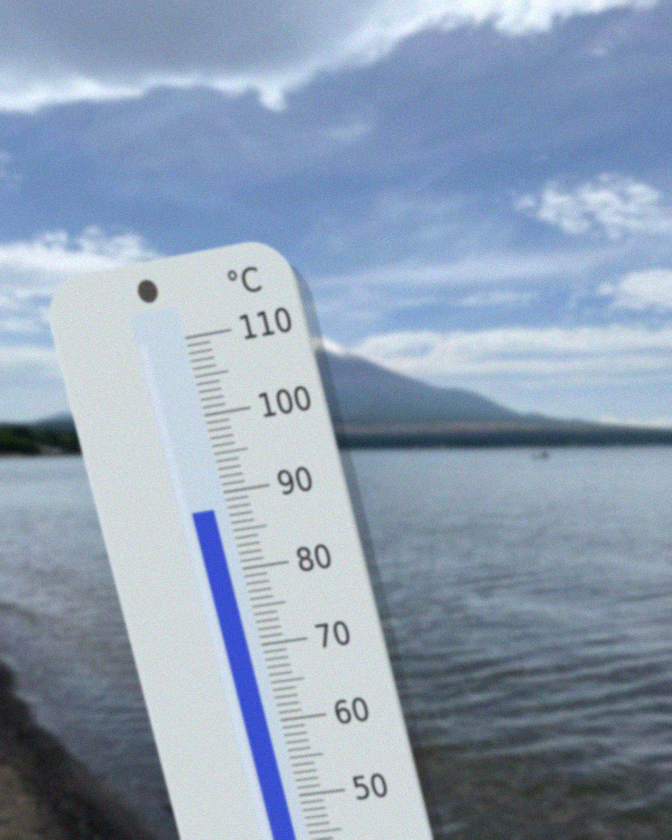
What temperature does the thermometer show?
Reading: 88 °C
